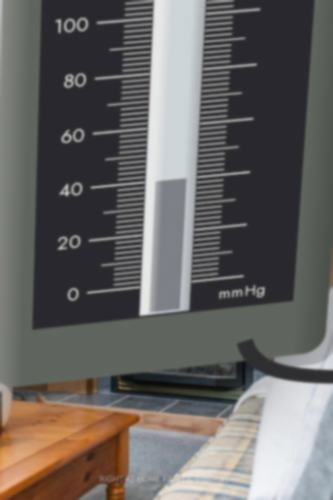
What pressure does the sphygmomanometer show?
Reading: 40 mmHg
